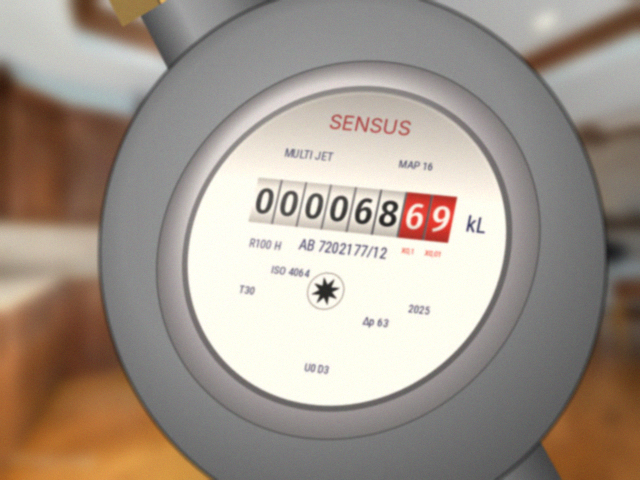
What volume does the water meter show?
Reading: 68.69 kL
